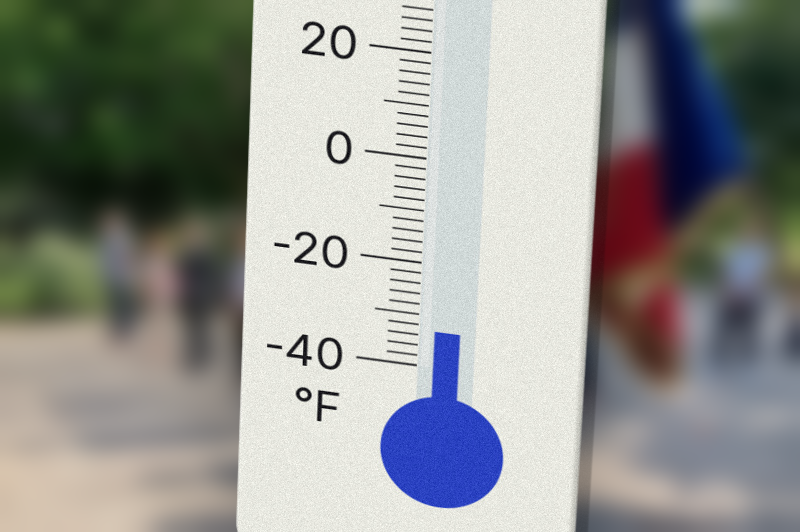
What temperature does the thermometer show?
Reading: -33 °F
